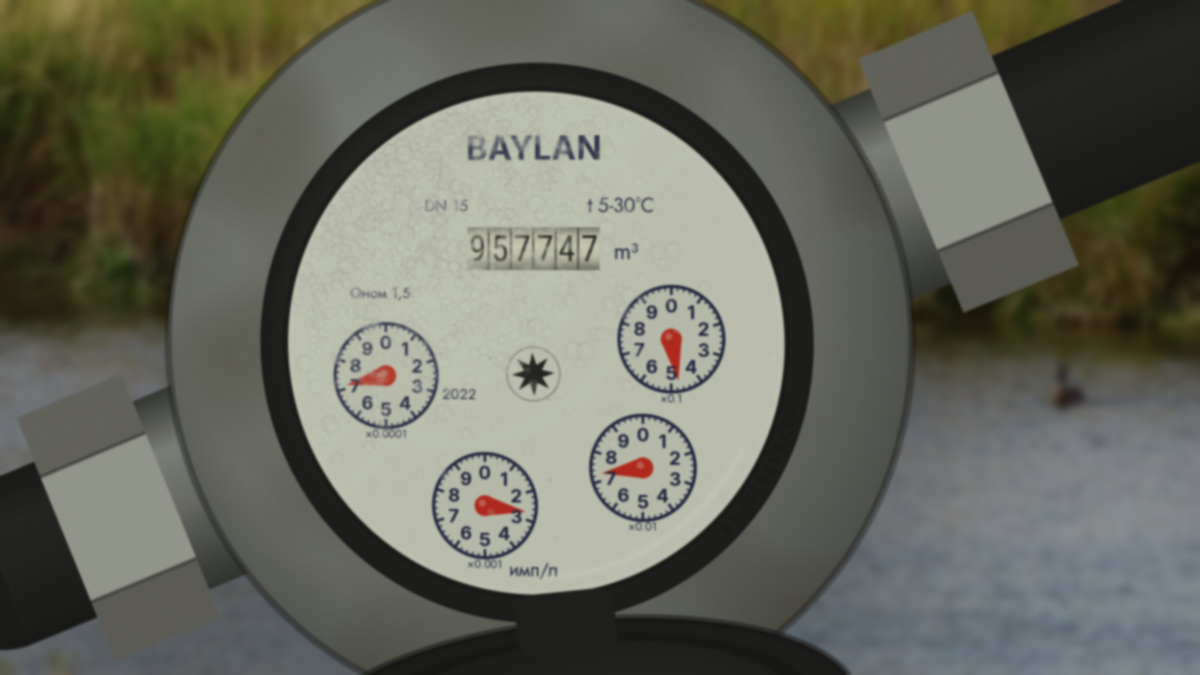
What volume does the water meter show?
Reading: 957747.4727 m³
